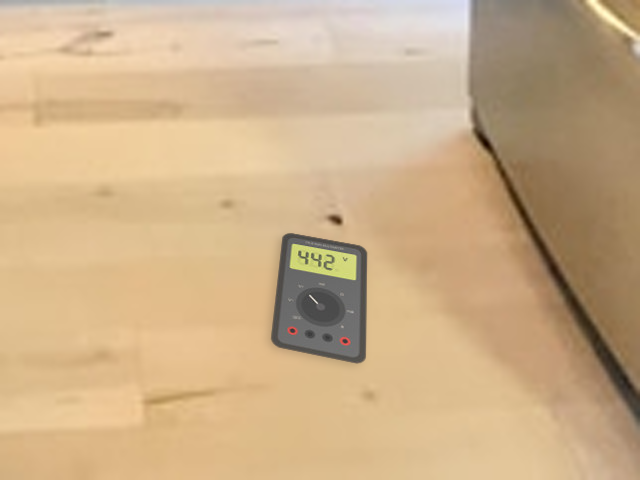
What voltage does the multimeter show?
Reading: 442 V
